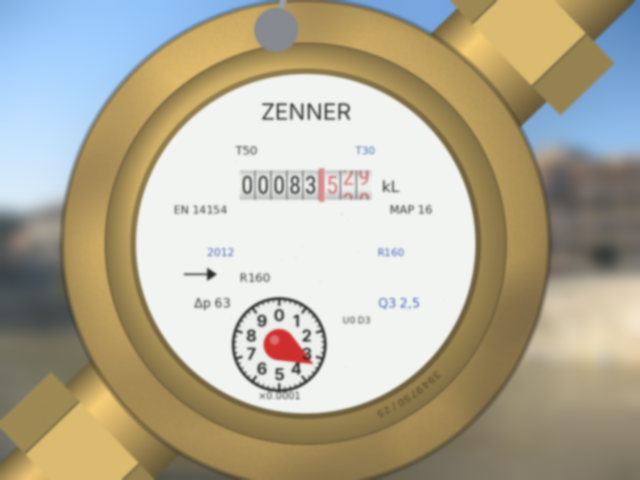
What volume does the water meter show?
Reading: 83.5293 kL
